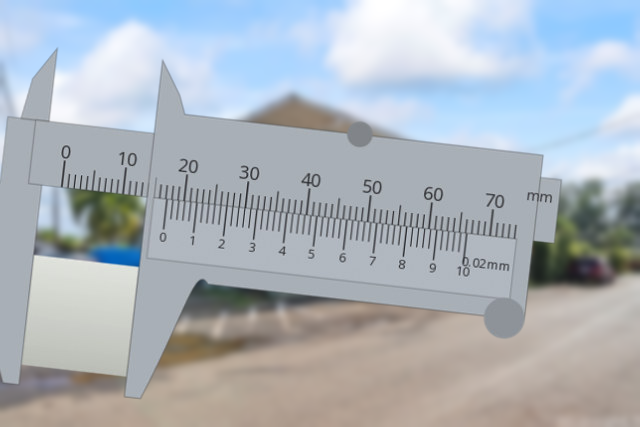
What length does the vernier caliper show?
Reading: 17.2 mm
